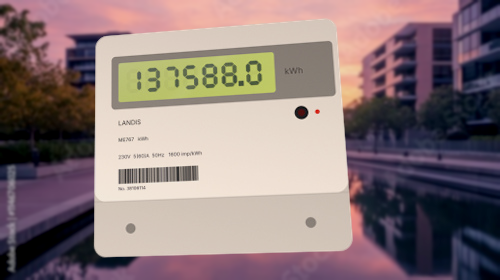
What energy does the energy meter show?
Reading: 137588.0 kWh
